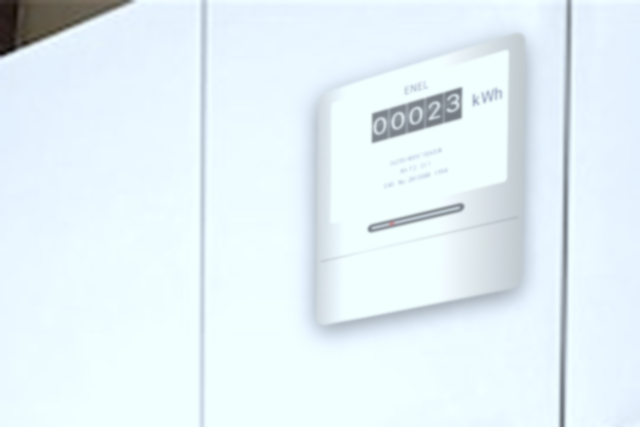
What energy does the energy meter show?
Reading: 23 kWh
